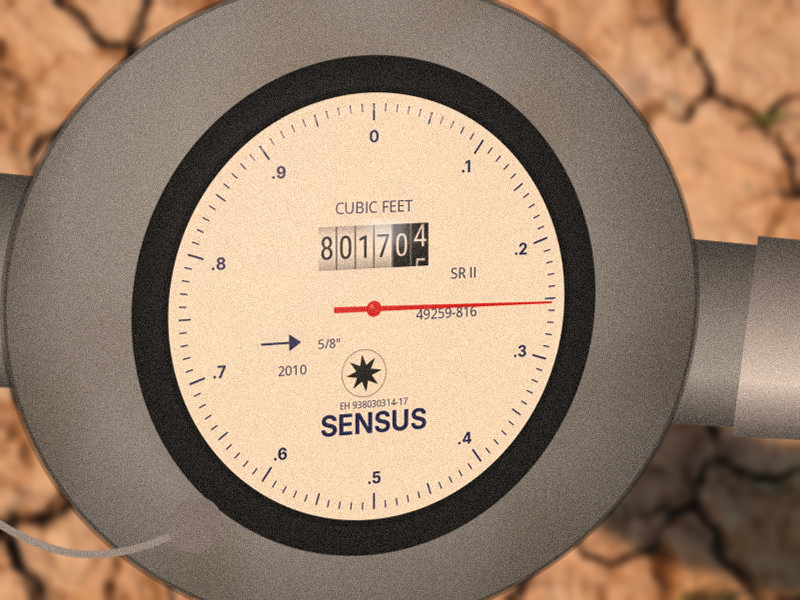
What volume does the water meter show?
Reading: 801704.25 ft³
